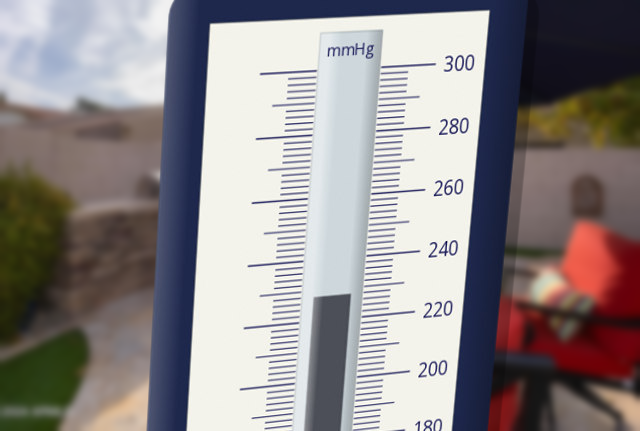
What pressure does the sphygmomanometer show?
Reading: 228 mmHg
